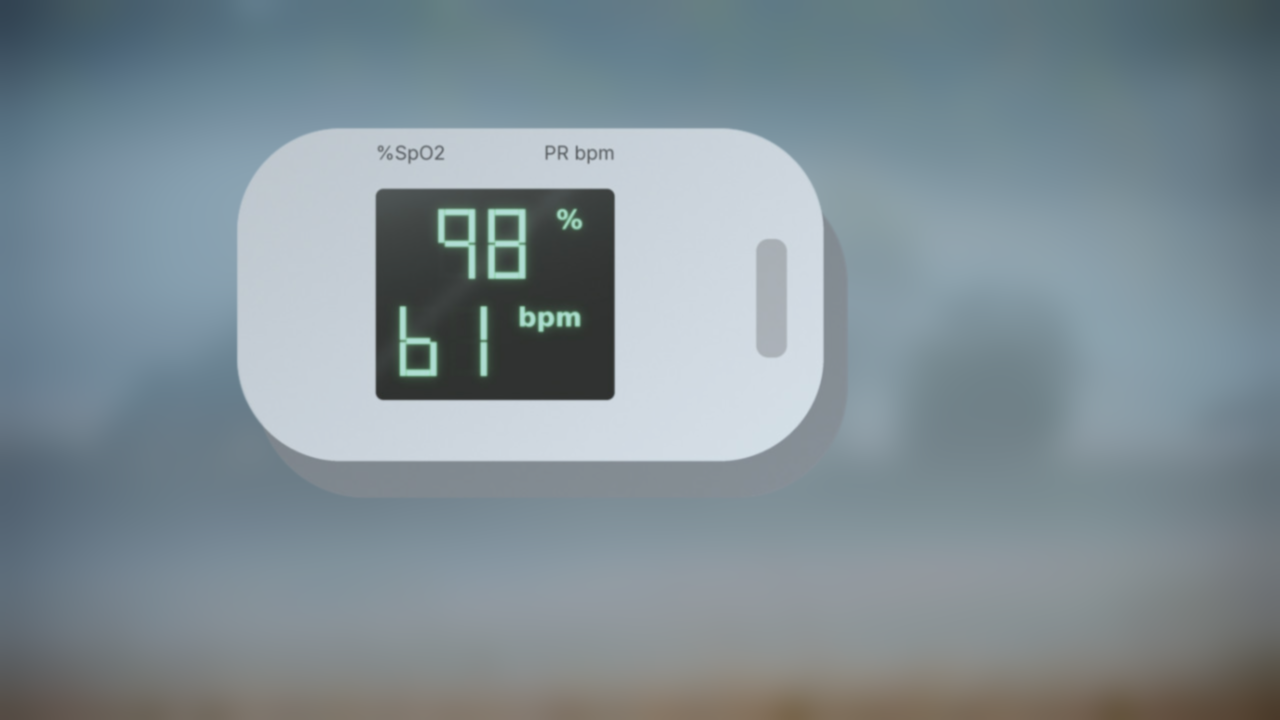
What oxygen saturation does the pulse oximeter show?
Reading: 98 %
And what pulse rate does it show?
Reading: 61 bpm
